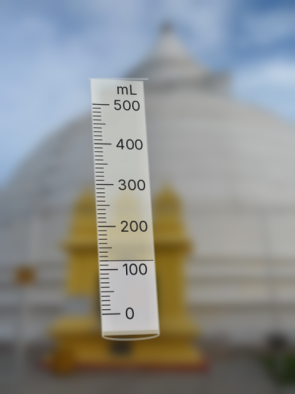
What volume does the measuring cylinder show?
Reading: 120 mL
